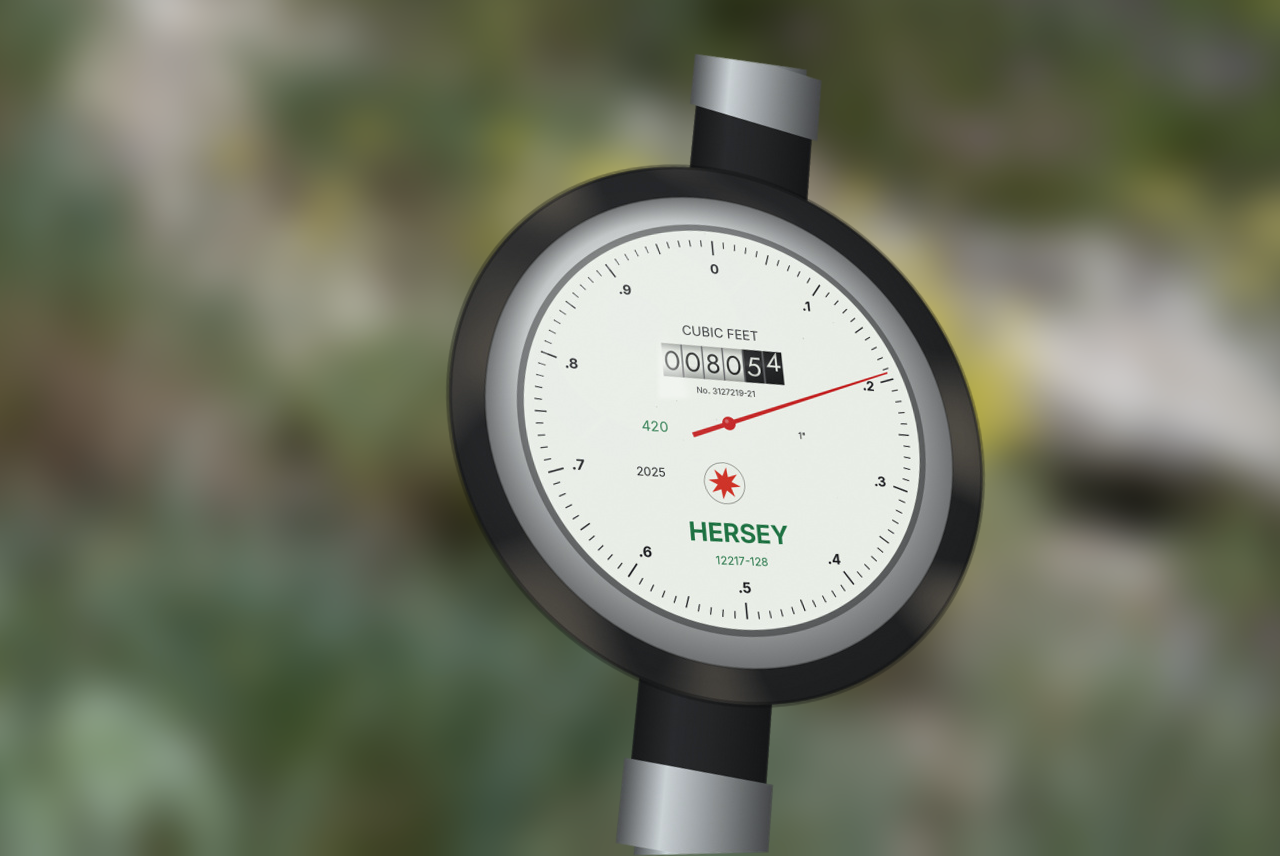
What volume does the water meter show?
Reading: 8054.19 ft³
